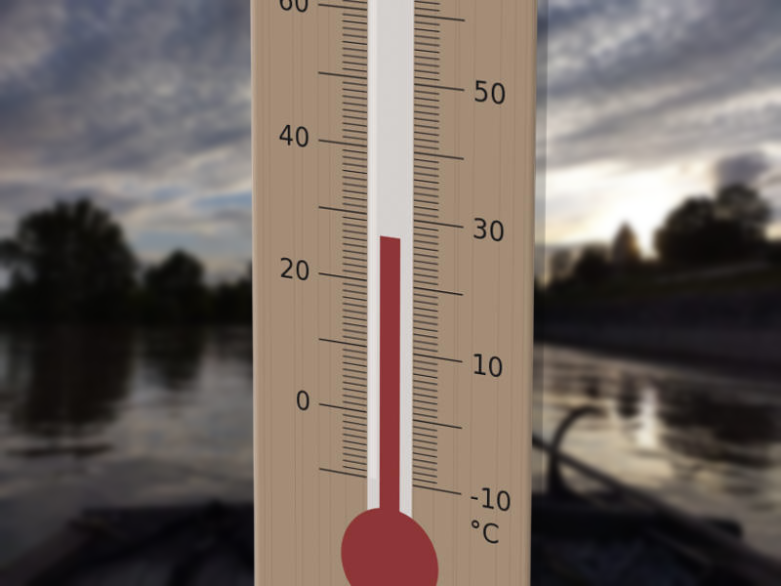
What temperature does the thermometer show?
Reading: 27 °C
